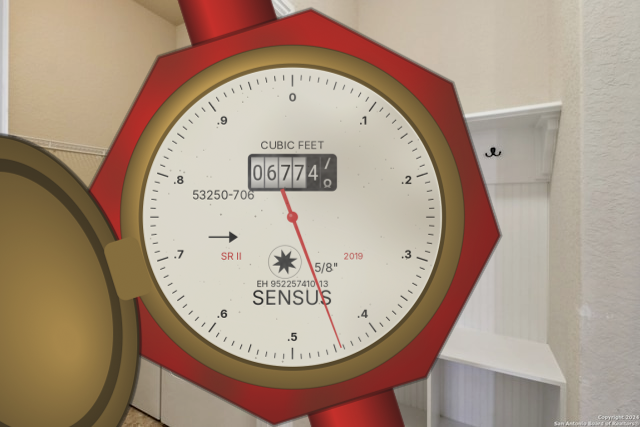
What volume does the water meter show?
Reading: 67747.44 ft³
